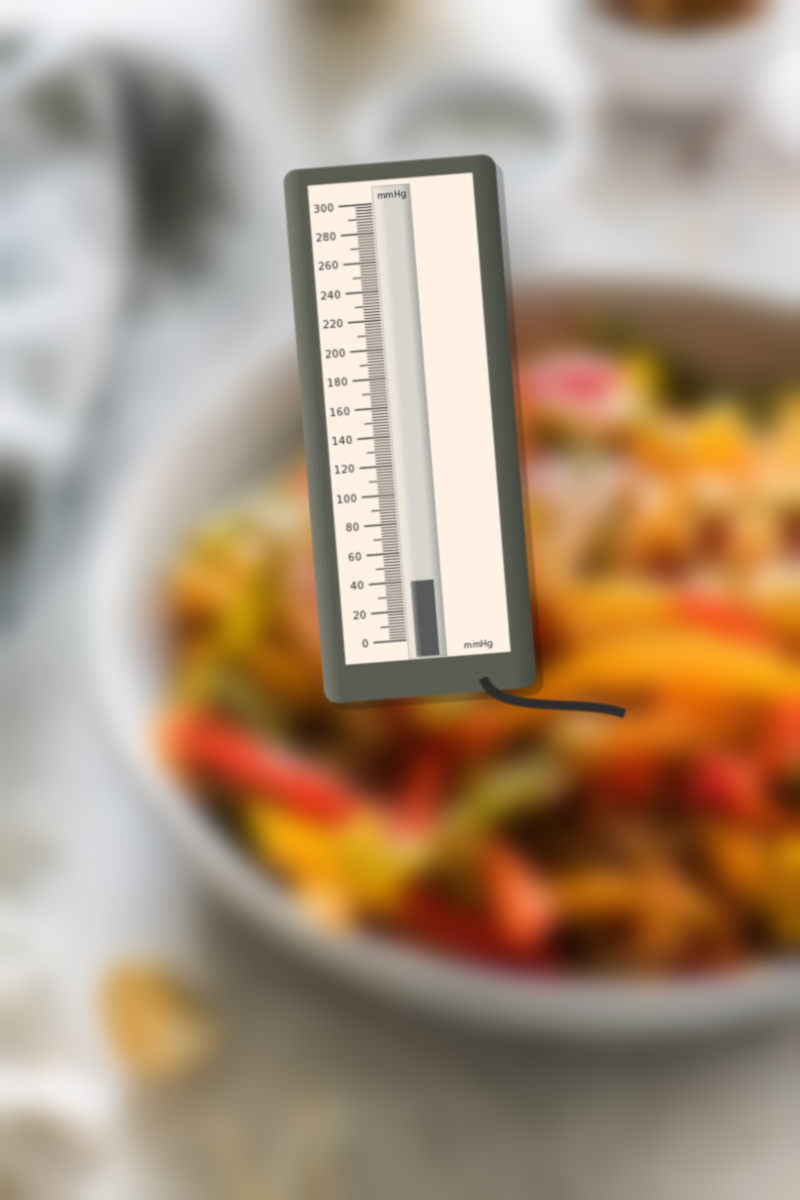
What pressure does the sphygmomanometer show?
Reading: 40 mmHg
